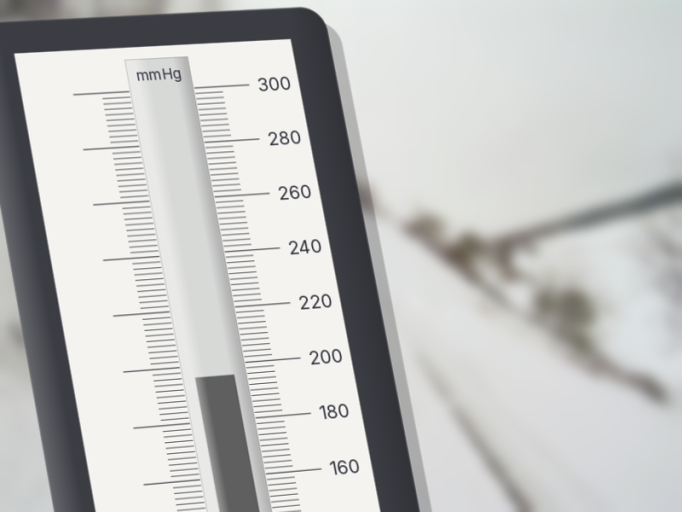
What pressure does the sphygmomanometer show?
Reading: 196 mmHg
